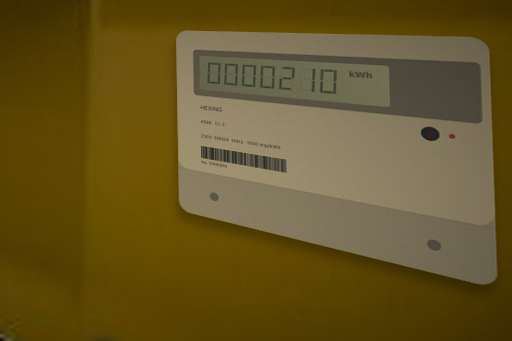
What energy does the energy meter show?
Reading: 210 kWh
